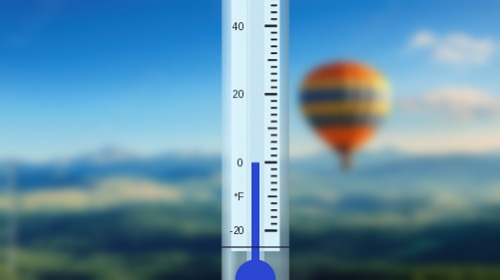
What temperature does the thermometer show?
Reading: 0 °F
